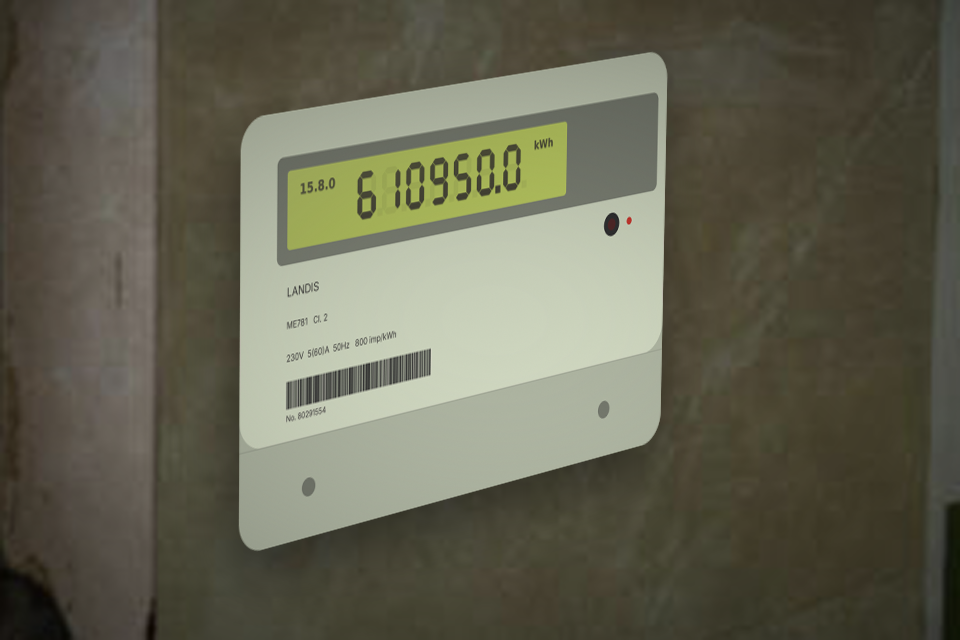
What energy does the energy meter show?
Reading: 610950.0 kWh
